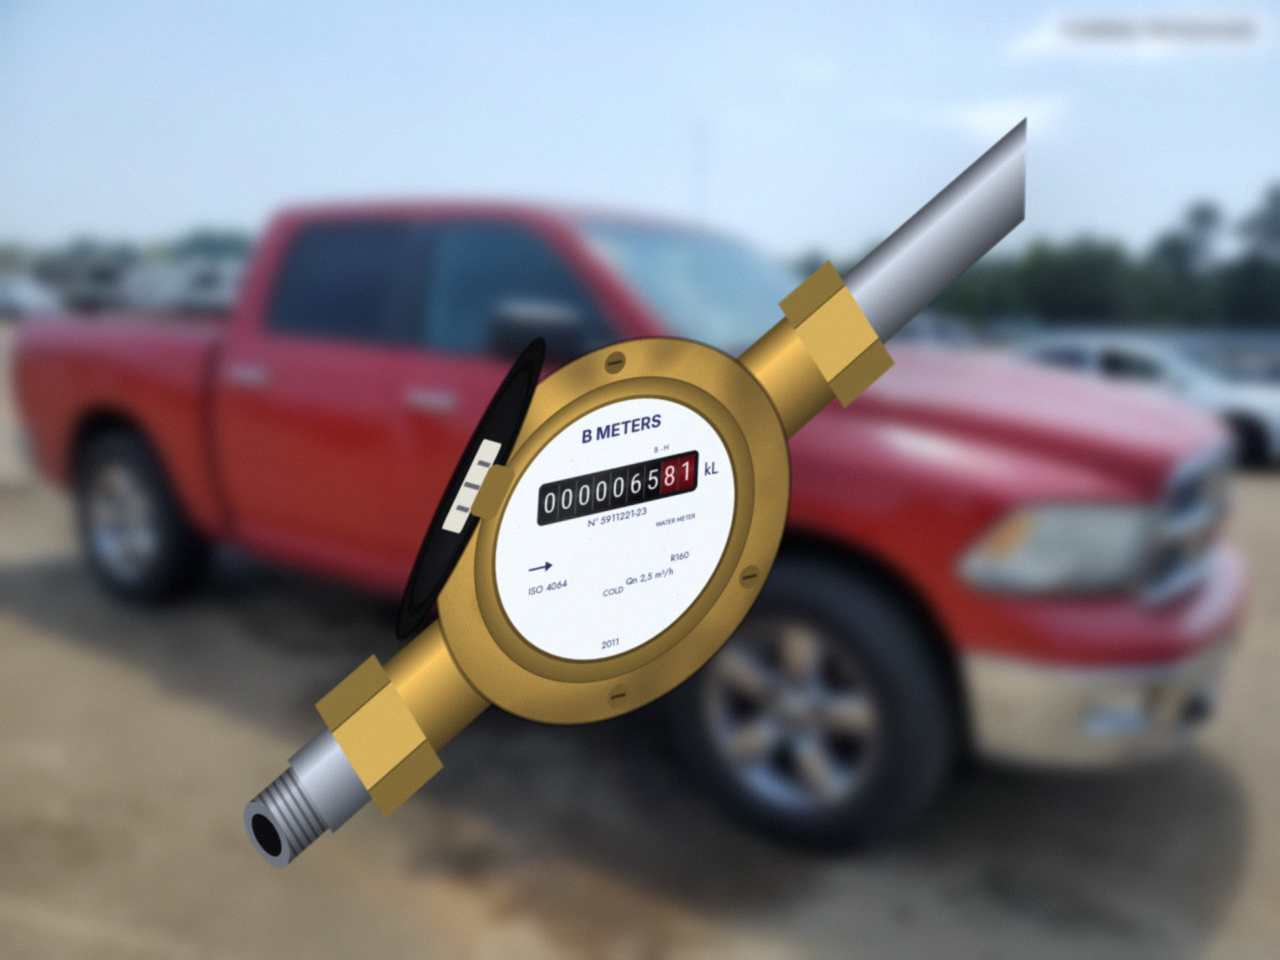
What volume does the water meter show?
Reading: 65.81 kL
